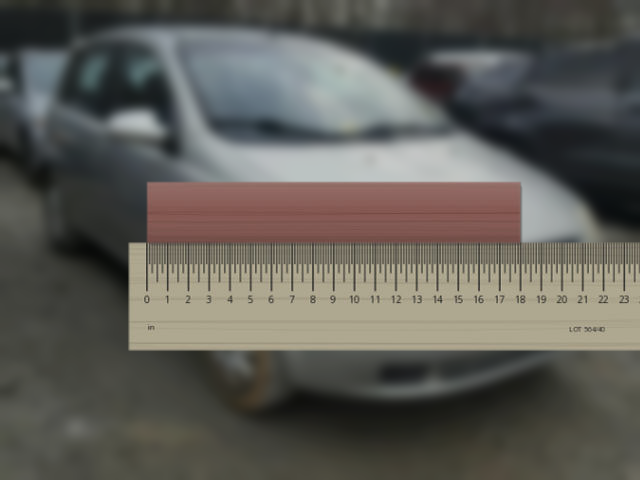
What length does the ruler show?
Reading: 18 in
